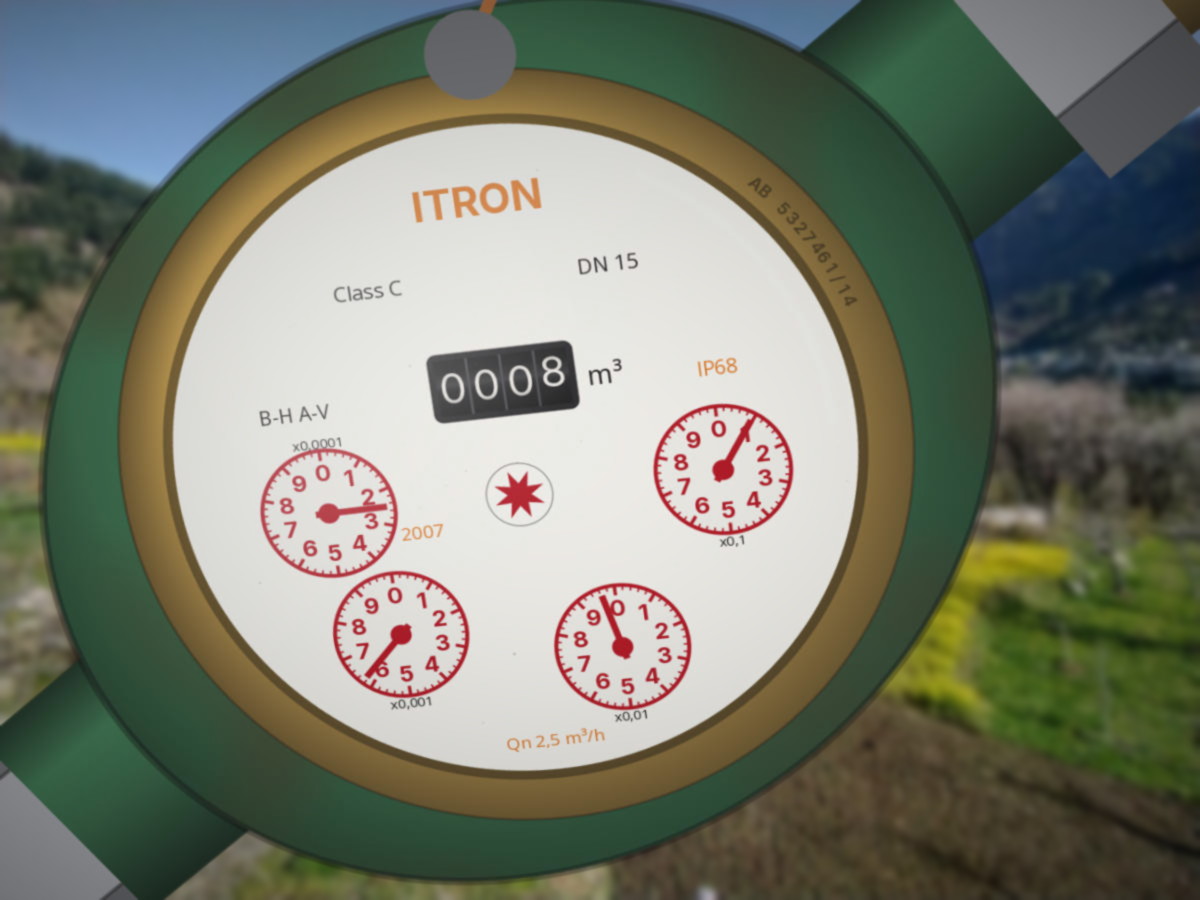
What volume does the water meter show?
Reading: 8.0962 m³
